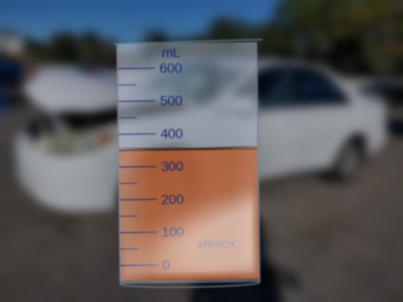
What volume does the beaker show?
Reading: 350 mL
